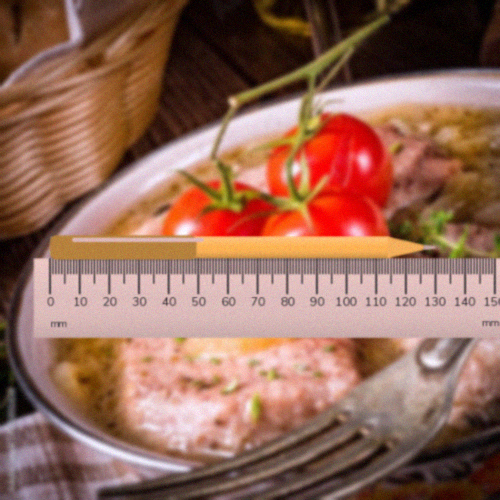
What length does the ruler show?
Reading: 130 mm
